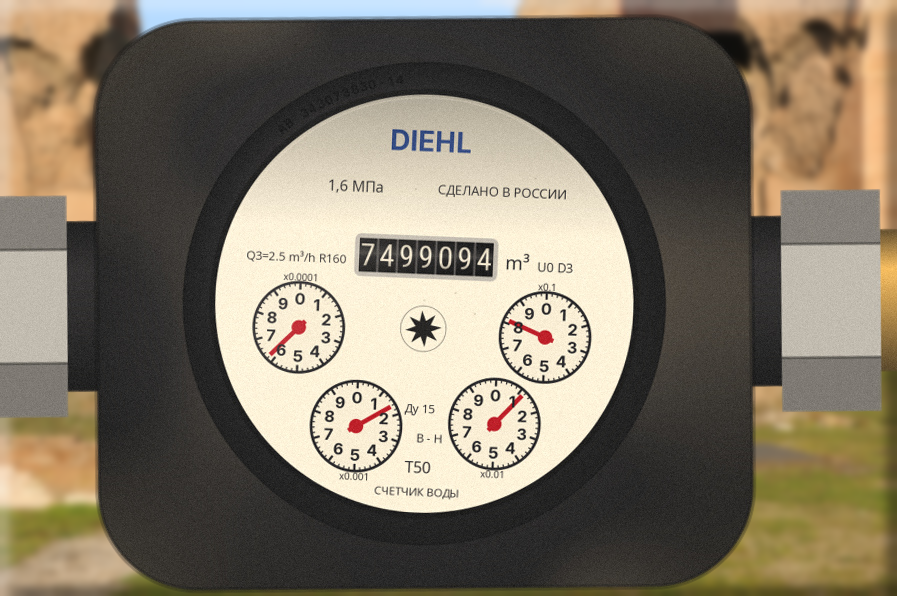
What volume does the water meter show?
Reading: 7499094.8116 m³
